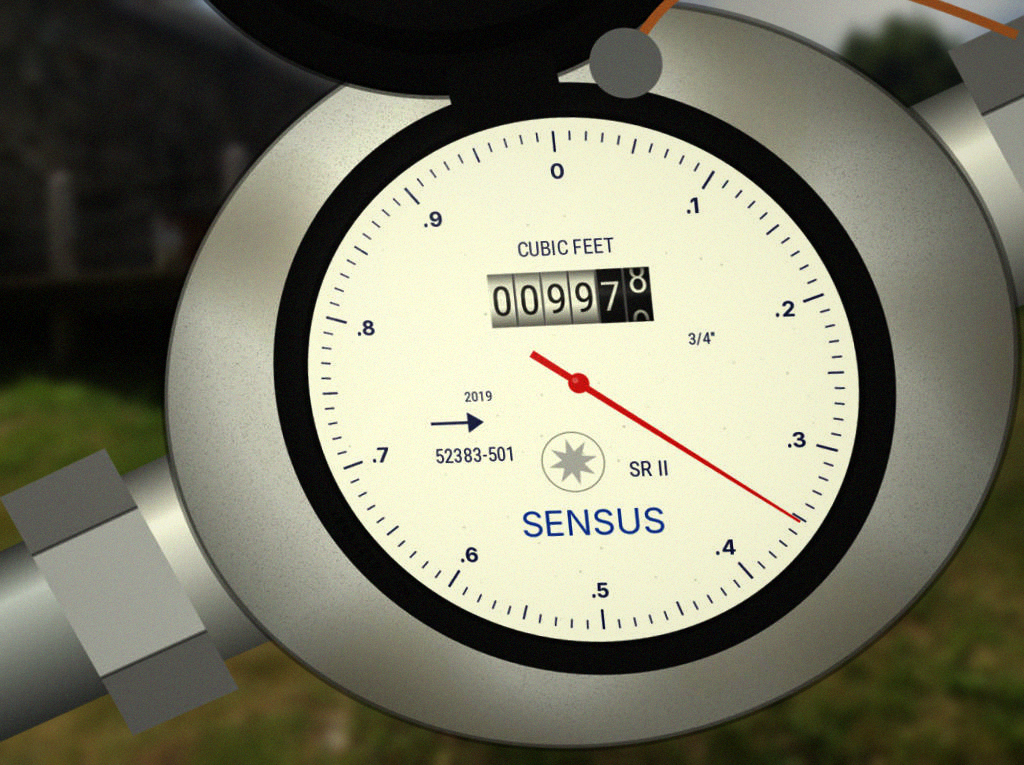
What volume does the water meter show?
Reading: 9978.35 ft³
